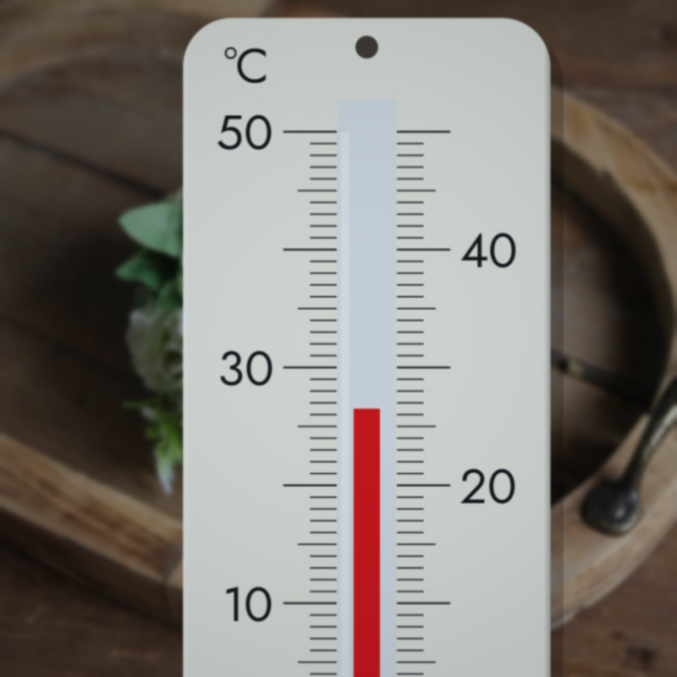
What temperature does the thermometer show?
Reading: 26.5 °C
